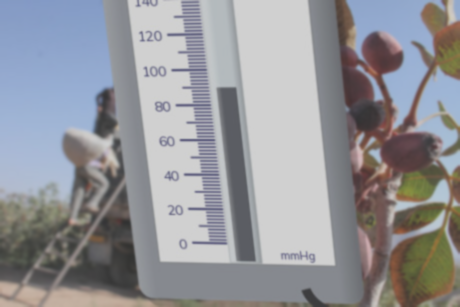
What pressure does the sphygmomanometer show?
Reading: 90 mmHg
